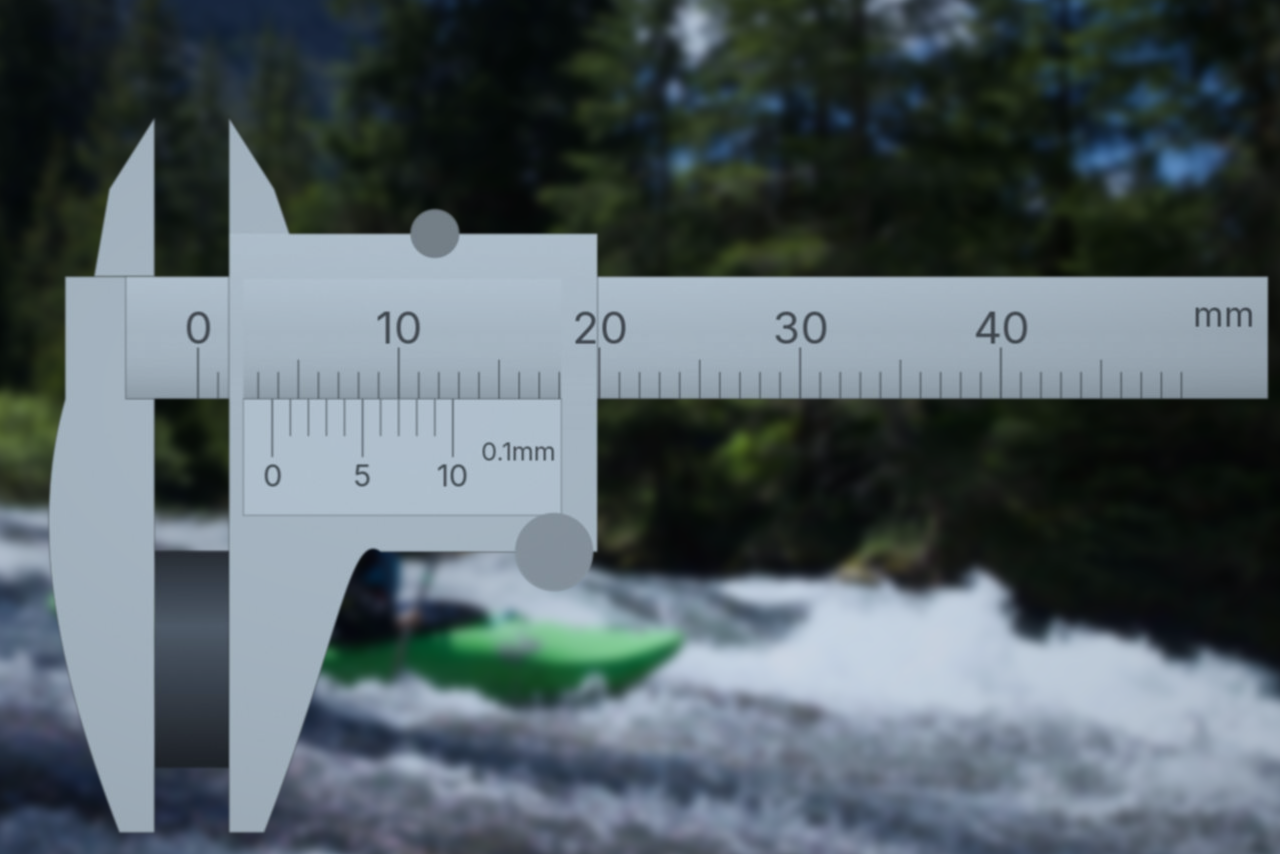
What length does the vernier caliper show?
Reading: 3.7 mm
